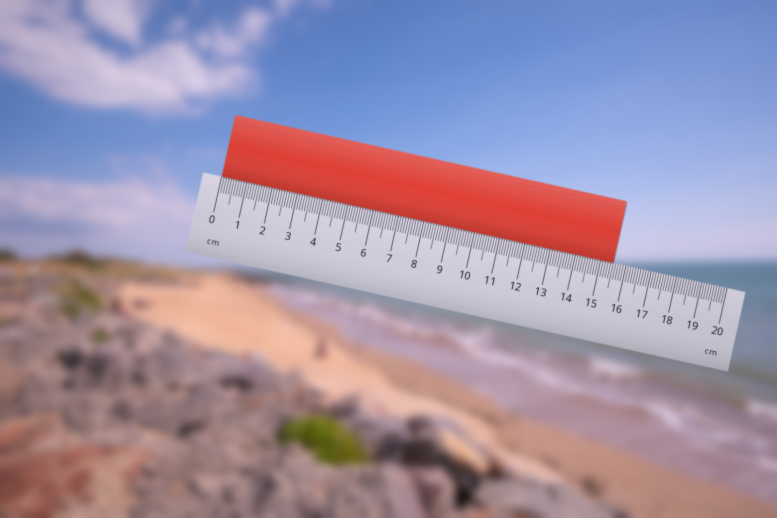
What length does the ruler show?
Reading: 15.5 cm
